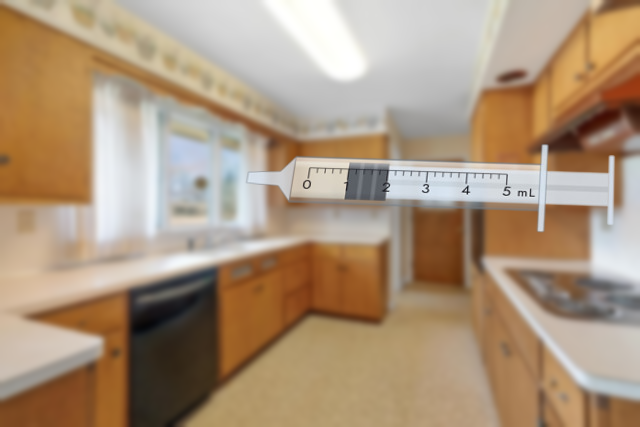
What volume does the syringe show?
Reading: 1 mL
